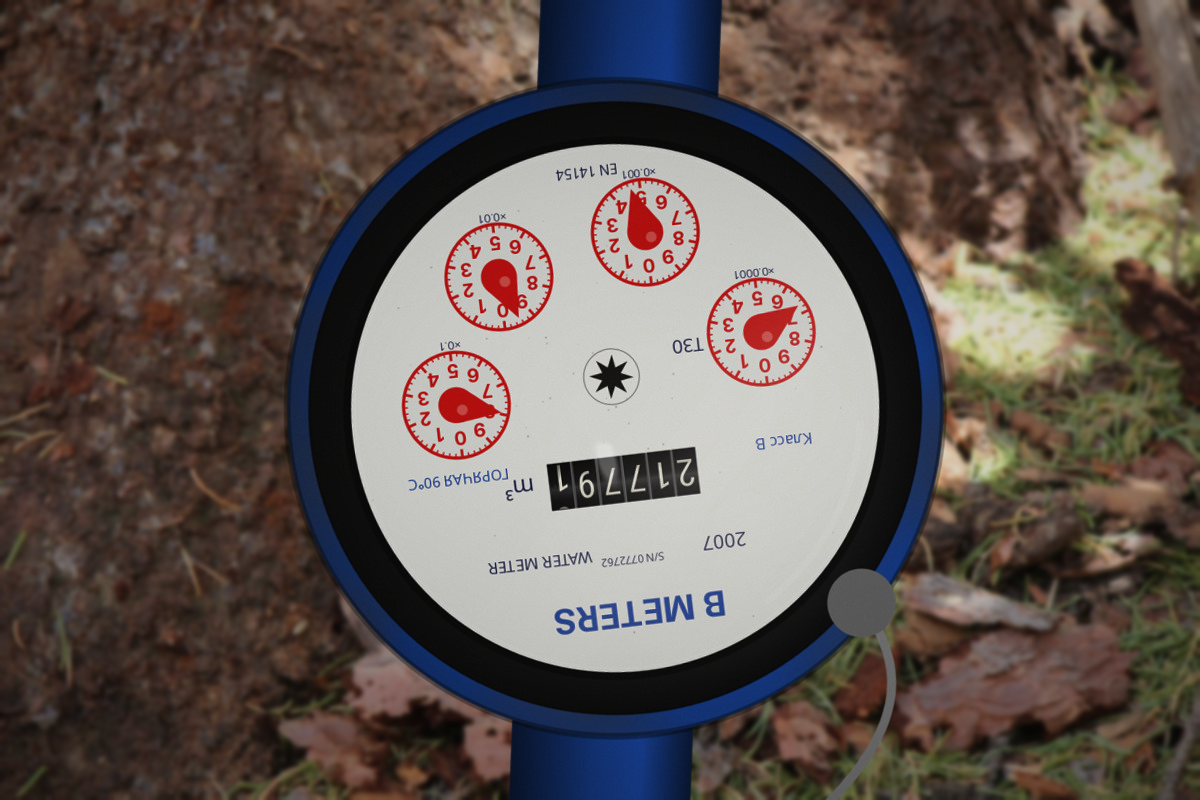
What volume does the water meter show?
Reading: 217790.7946 m³
